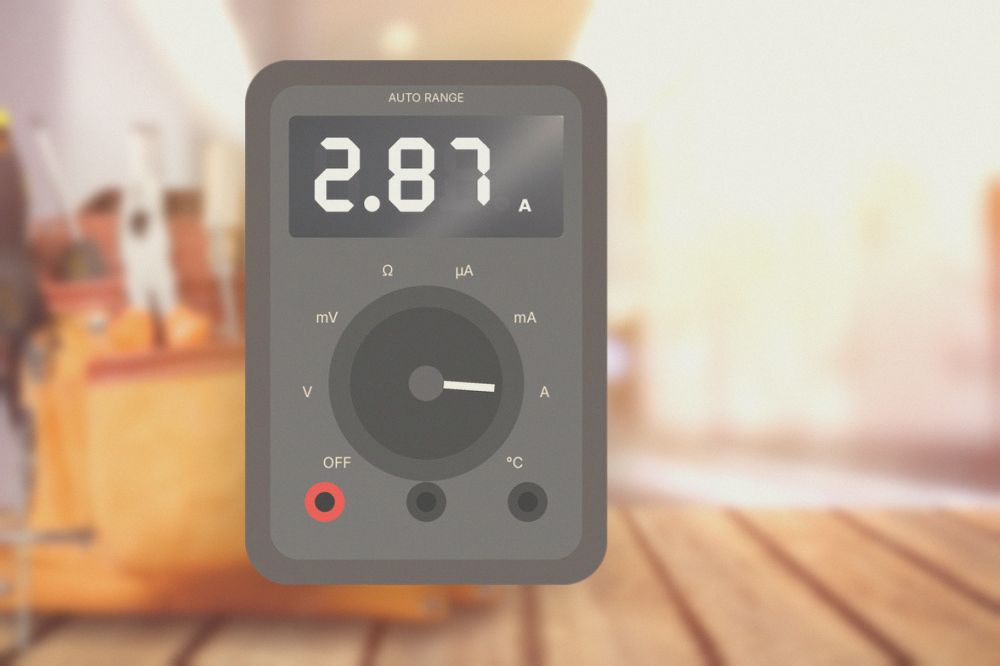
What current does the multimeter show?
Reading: 2.87 A
